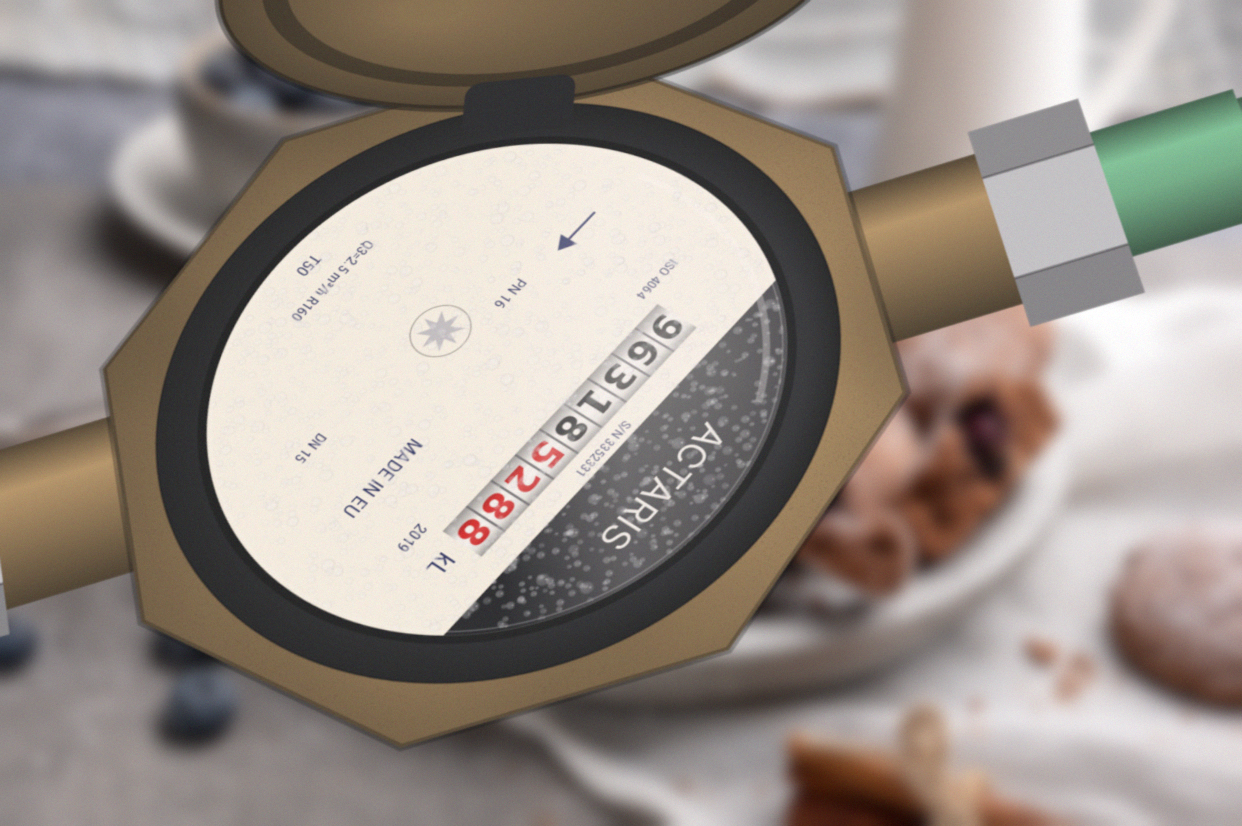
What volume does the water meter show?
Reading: 96318.5288 kL
